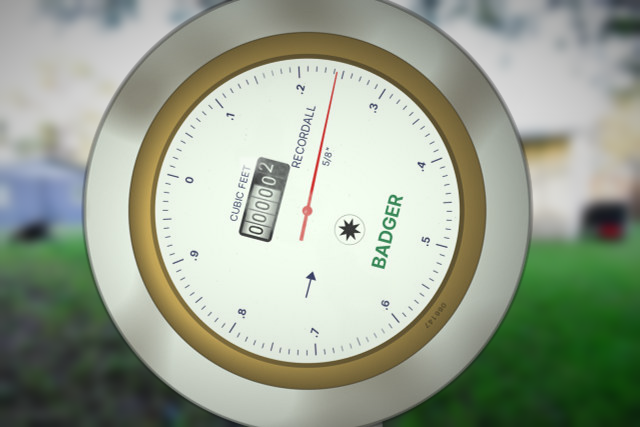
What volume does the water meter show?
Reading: 2.24 ft³
